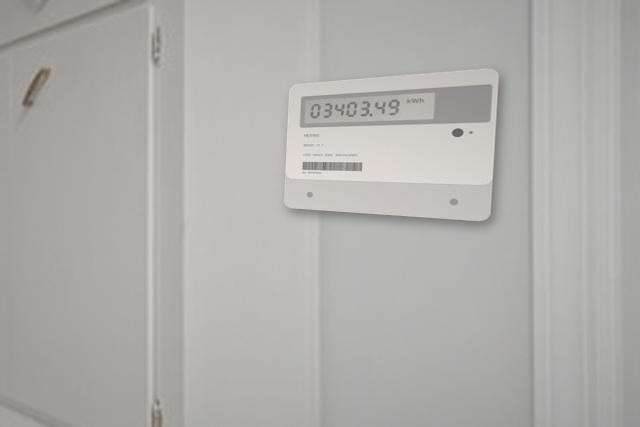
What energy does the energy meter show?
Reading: 3403.49 kWh
